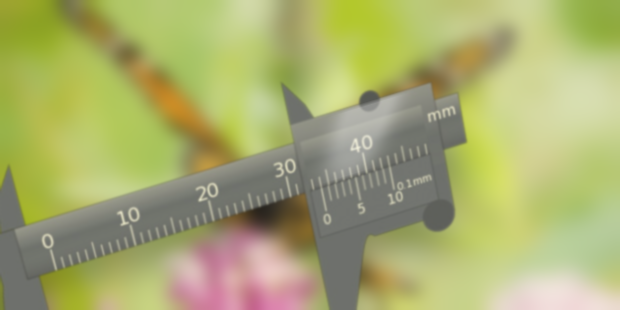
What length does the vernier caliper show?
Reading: 34.0 mm
